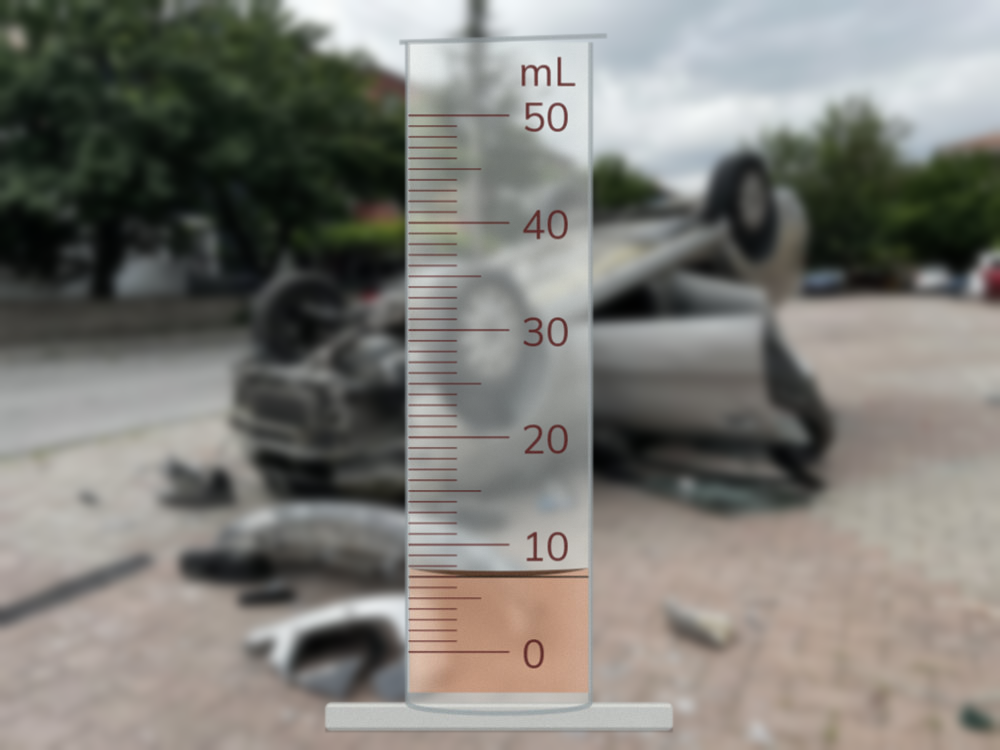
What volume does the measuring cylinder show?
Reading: 7 mL
